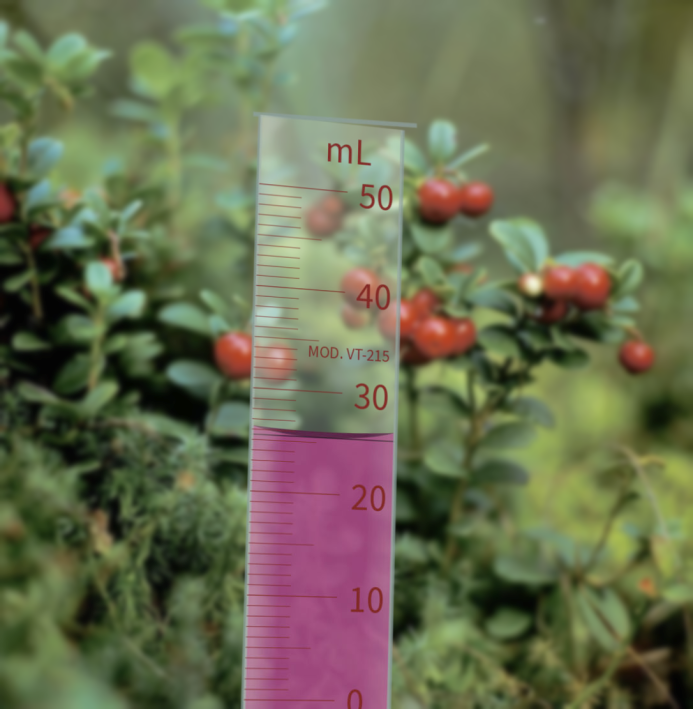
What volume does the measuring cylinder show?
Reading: 25.5 mL
